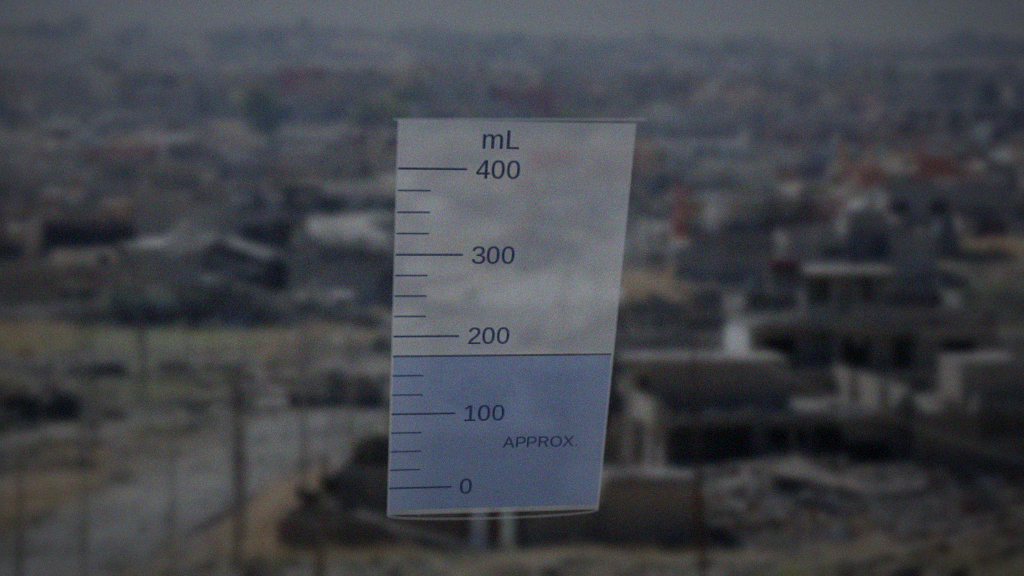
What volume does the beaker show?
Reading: 175 mL
